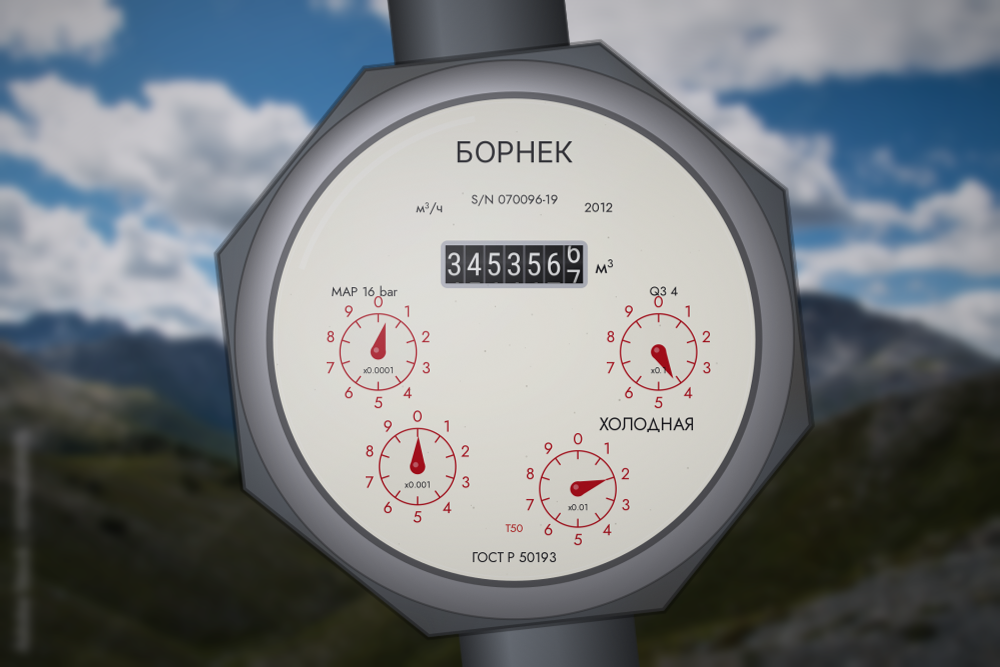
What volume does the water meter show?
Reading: 3453566.4200 m³
